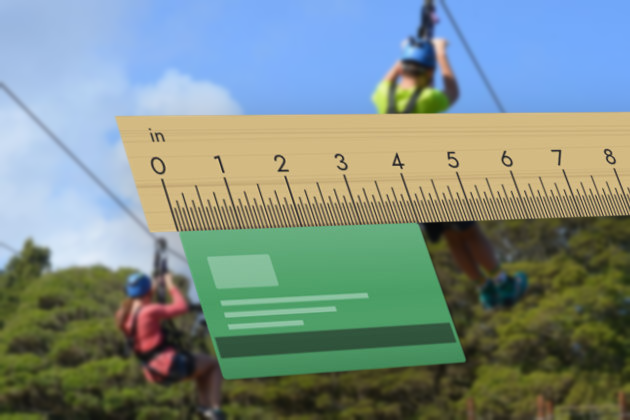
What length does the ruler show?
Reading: 4 in
